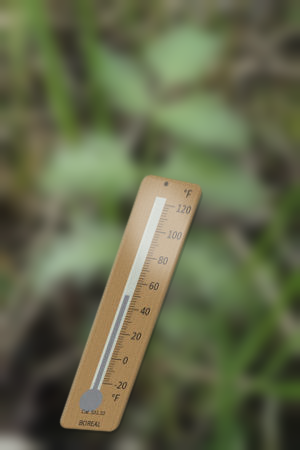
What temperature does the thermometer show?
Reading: 50 °F
